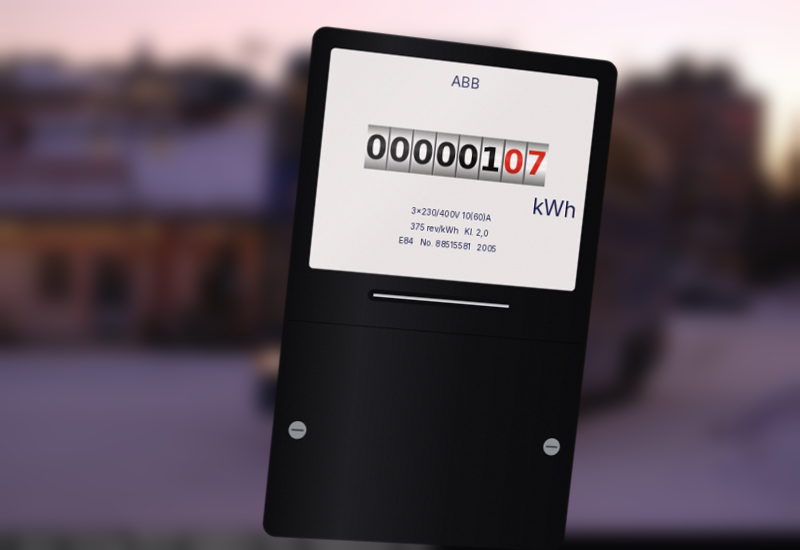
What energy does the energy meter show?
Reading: 1.07 kWh
